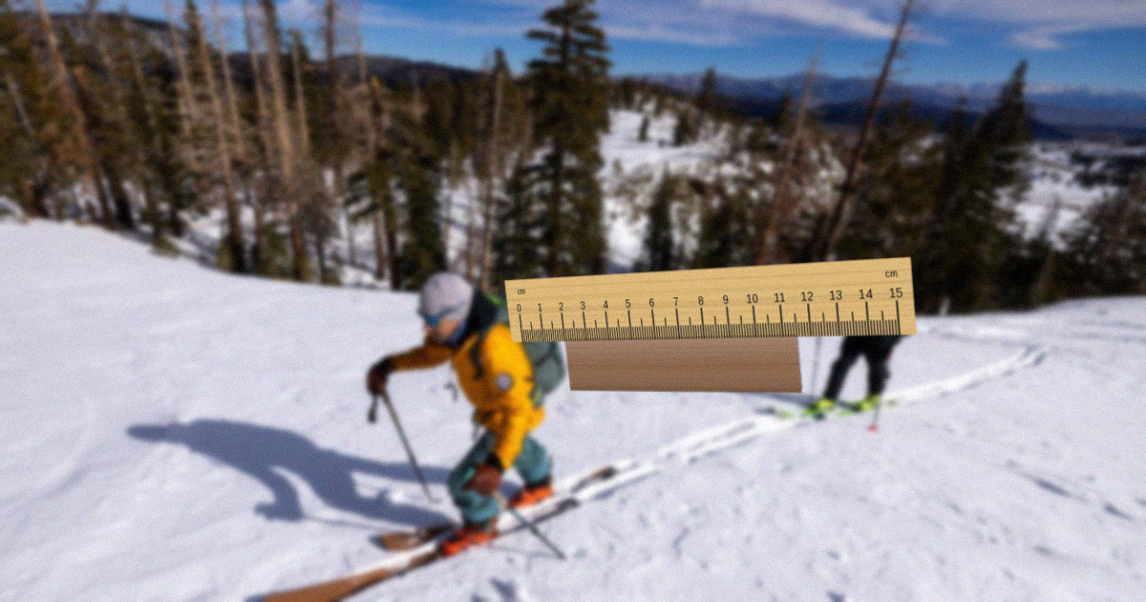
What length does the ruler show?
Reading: 9.5 cm
